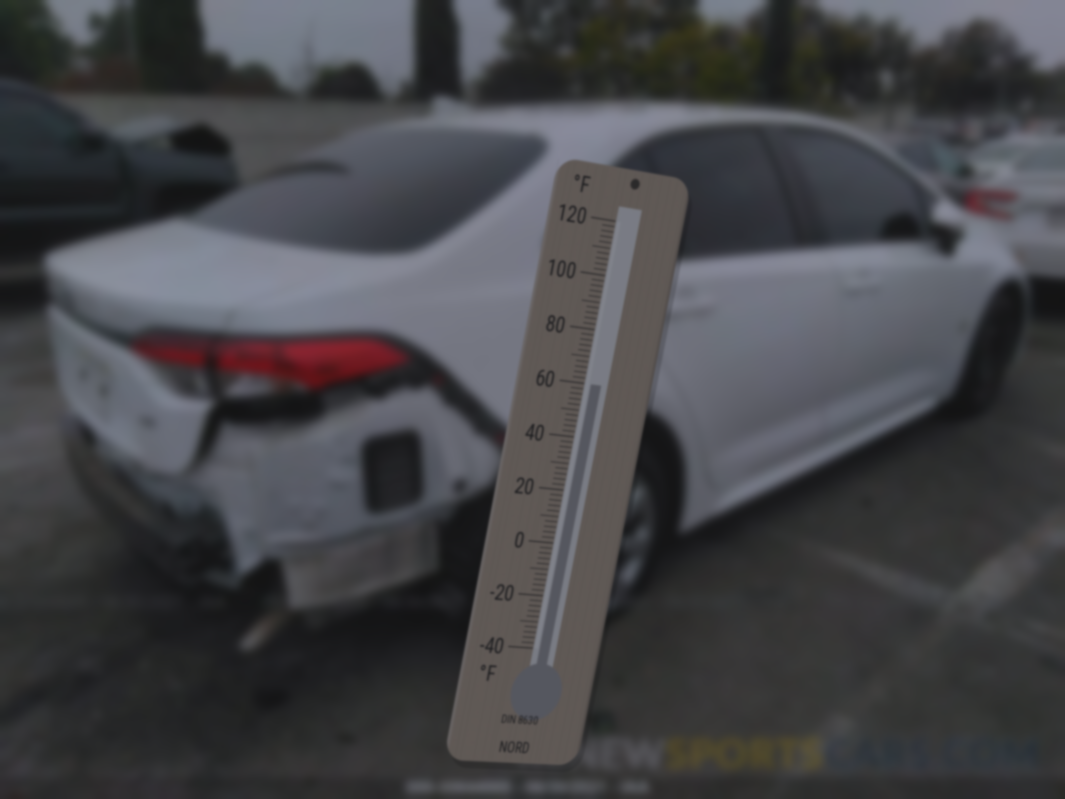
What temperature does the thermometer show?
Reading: 60 °F
